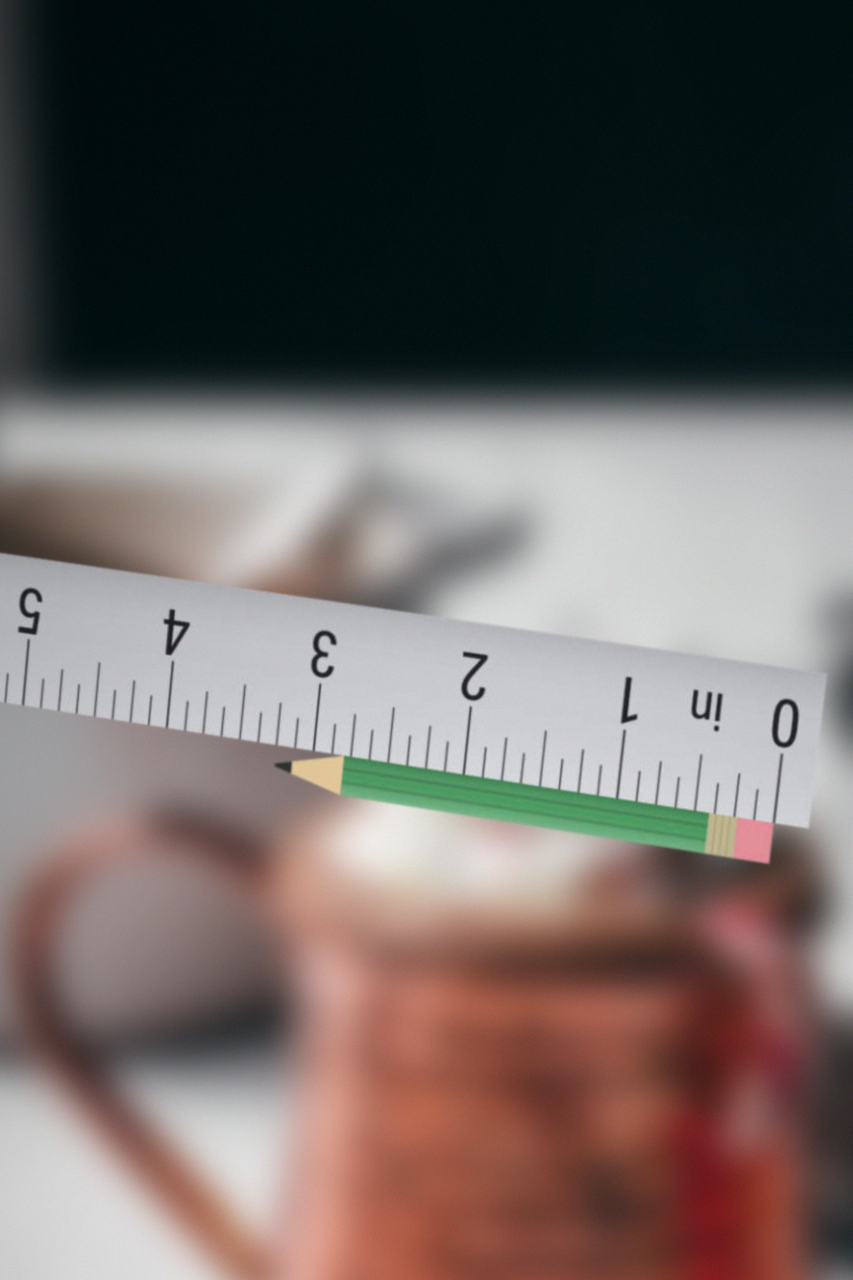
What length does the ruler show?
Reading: 3.25 in
